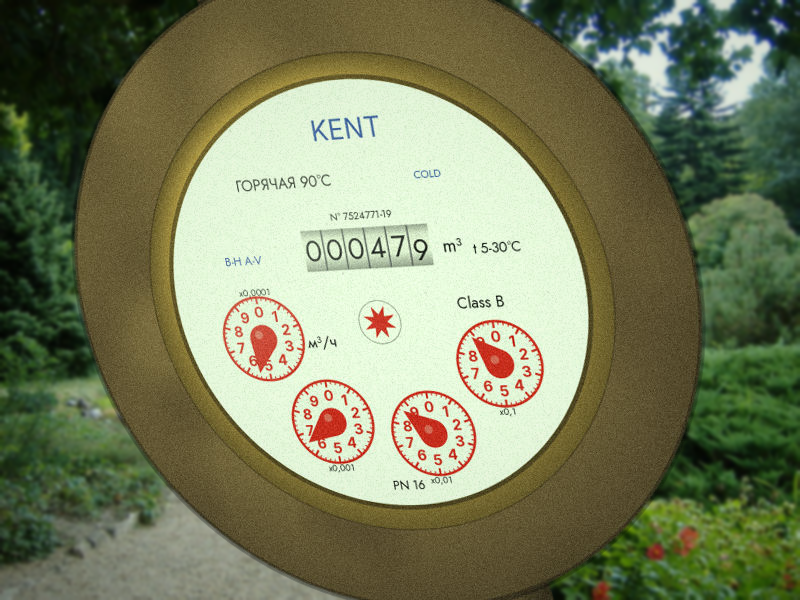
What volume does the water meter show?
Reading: 478.8865 m³
